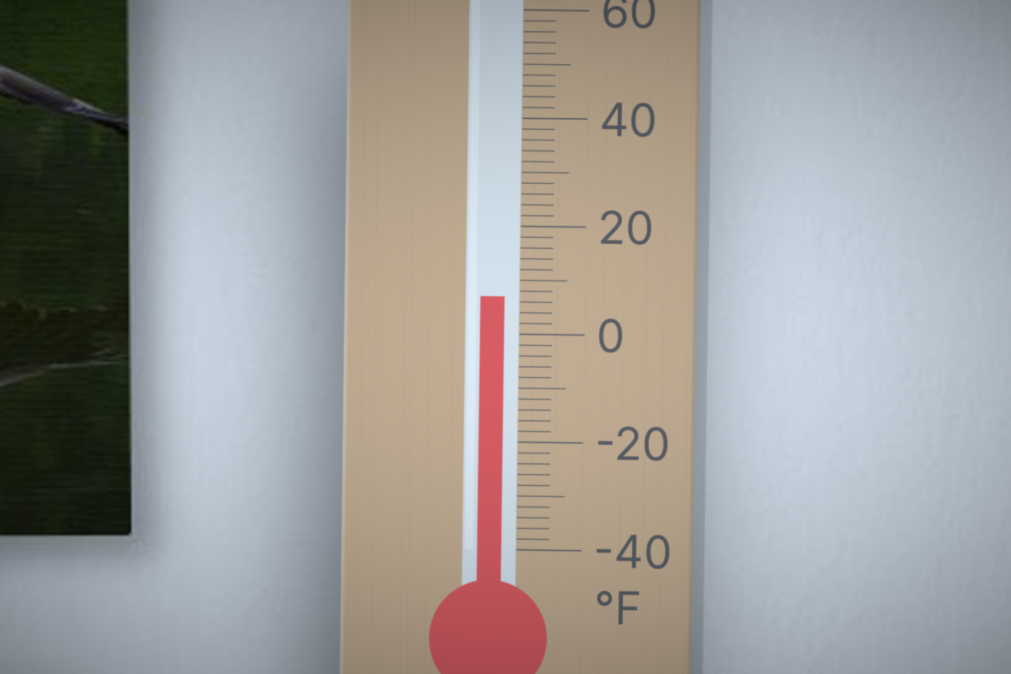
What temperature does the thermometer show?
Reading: 7 °F
